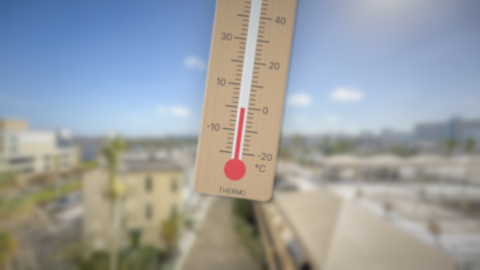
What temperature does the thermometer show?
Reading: 0 °C
